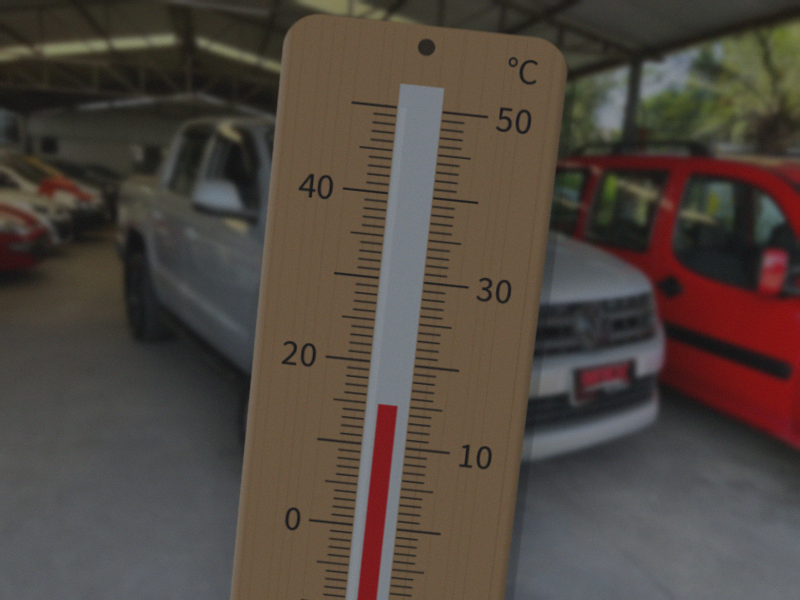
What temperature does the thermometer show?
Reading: 15 °C
